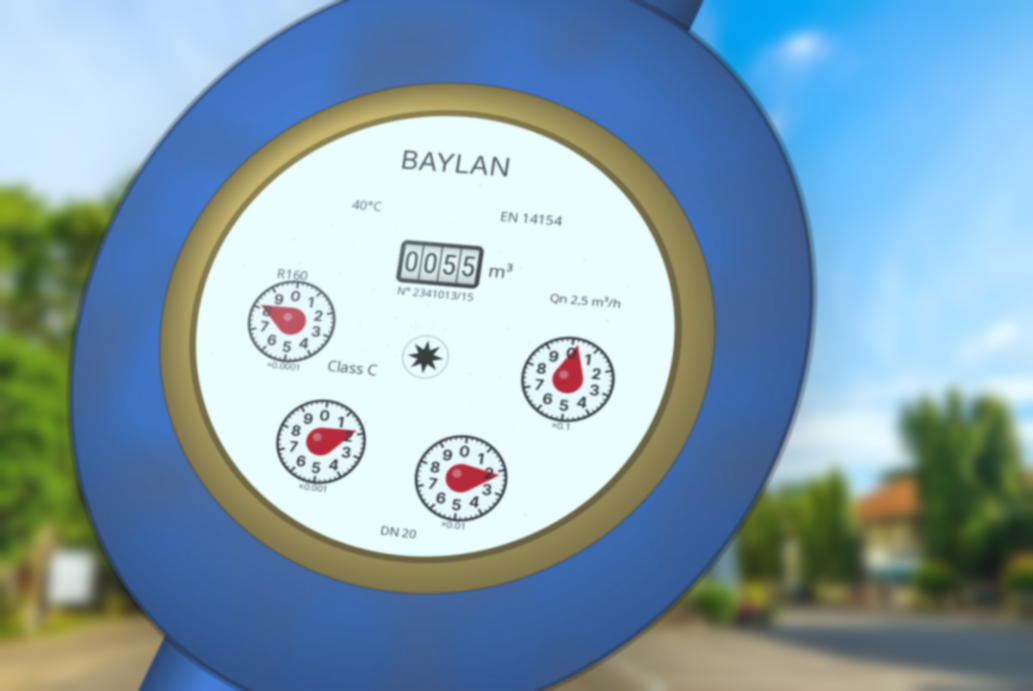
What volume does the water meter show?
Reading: 55.0218 m³
